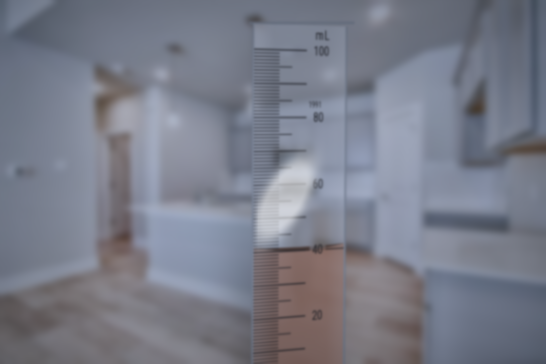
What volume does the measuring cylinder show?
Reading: 40 mL
